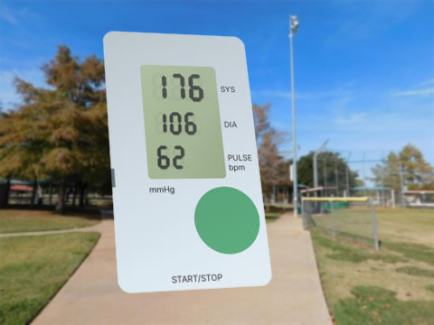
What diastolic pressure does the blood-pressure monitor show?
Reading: 106 mmHg
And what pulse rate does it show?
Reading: 62 bpm
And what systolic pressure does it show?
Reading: 176 mmHg
